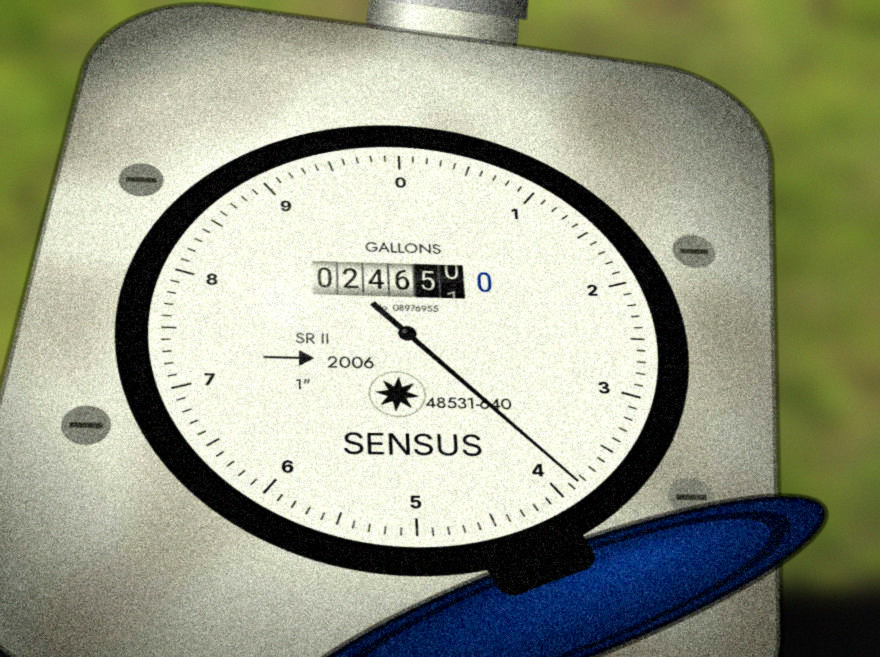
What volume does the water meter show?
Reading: 246503.8 gal
